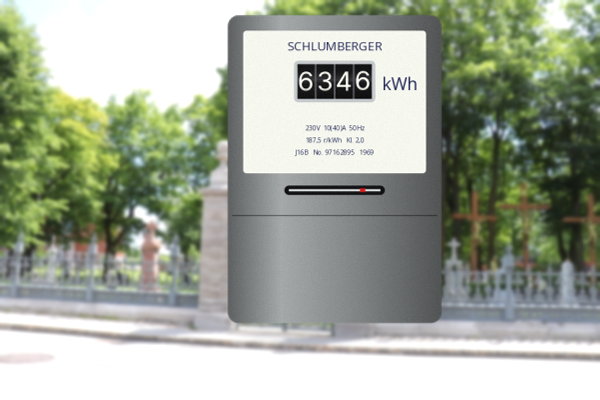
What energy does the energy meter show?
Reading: 6346 kWh
